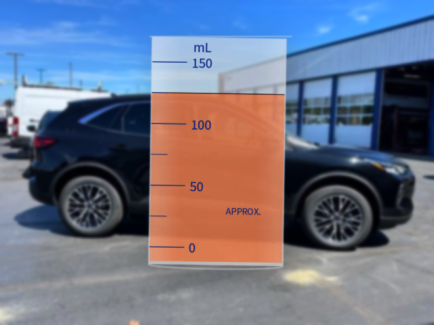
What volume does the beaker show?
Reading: 125 mL
